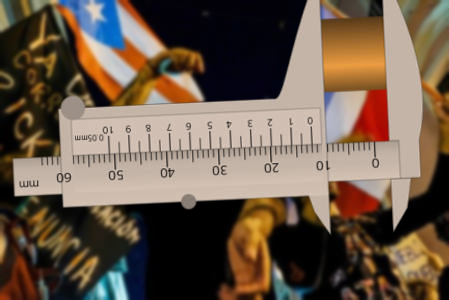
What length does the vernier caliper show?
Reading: 12.0 mm
